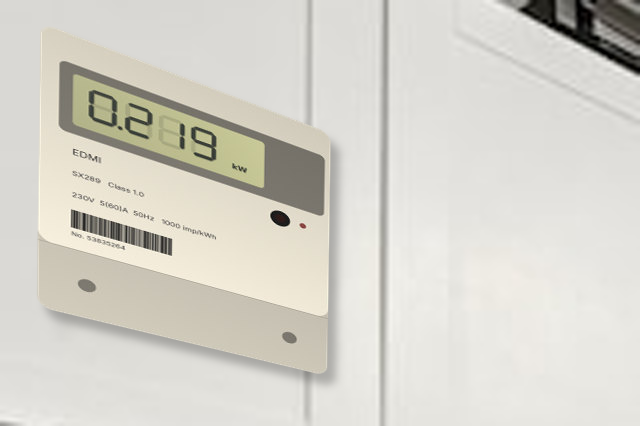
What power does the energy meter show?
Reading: 0.219 kW
